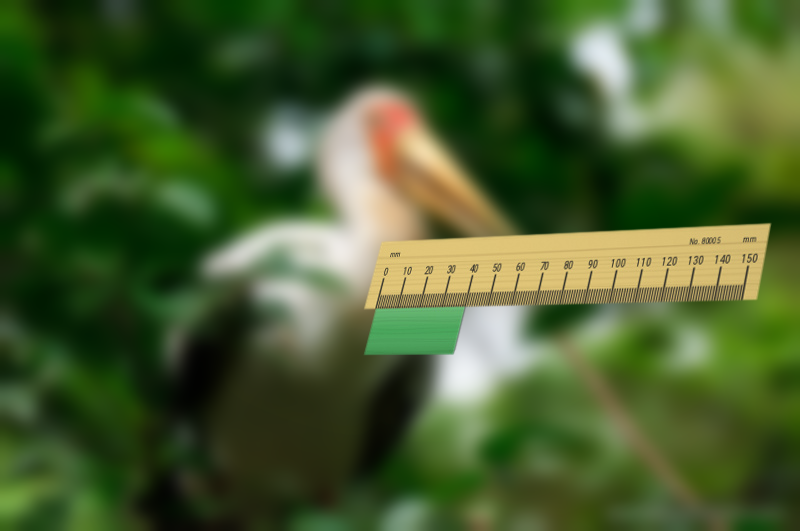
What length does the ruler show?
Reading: 40 mm
